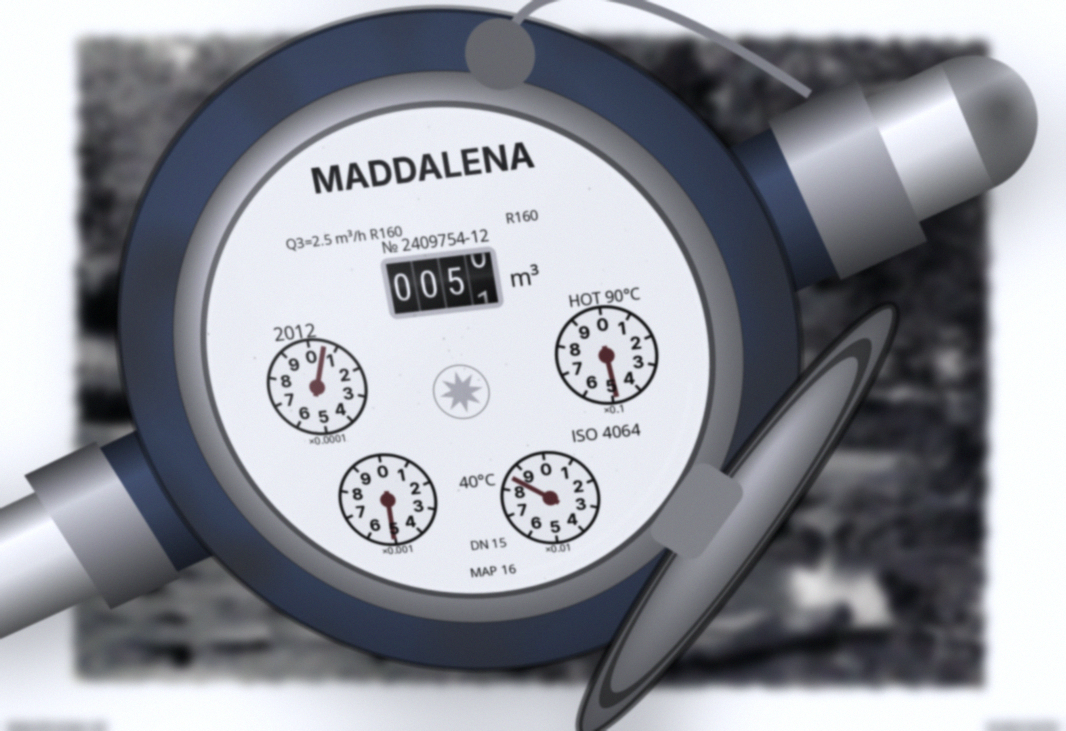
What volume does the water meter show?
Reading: 50.4850 m³
